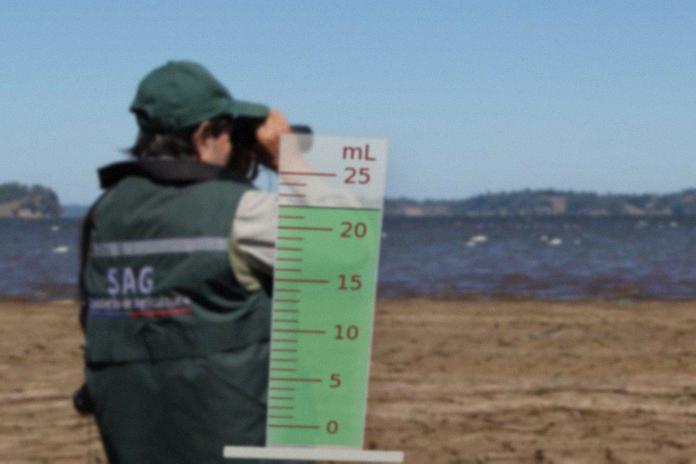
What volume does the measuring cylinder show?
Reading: 22 mL
